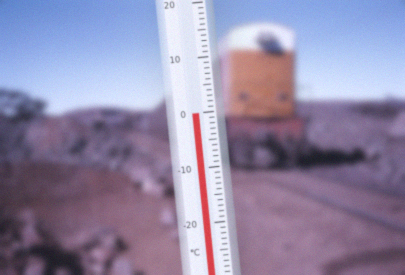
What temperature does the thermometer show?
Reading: 0 °C
